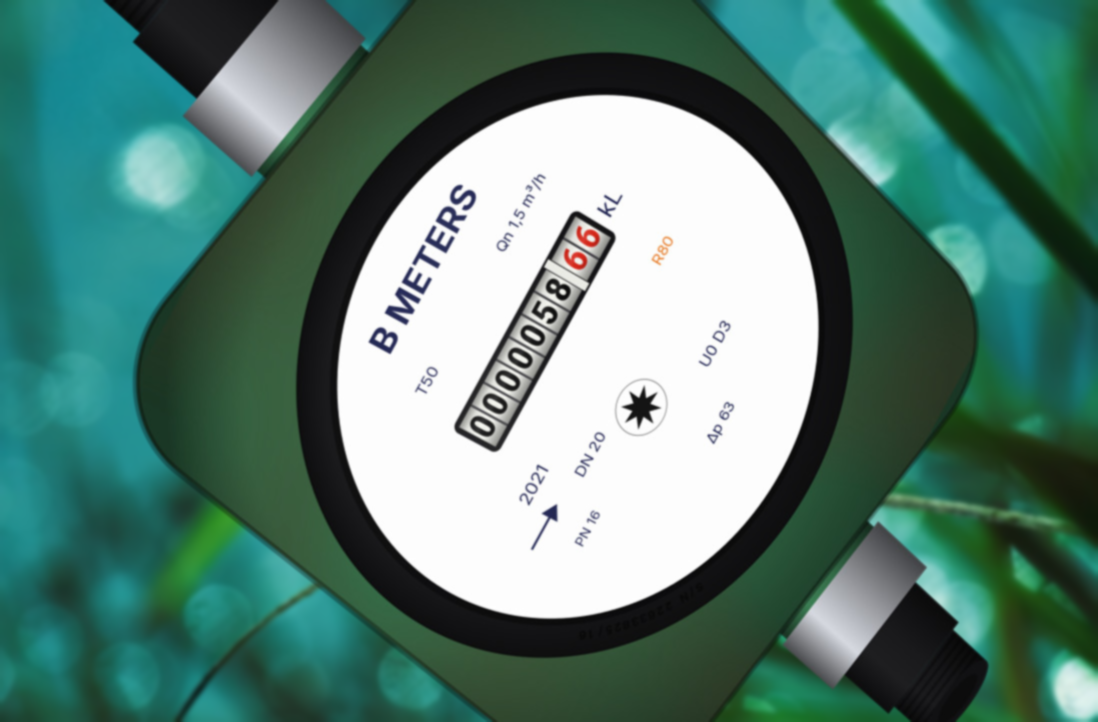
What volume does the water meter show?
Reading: 58.66 kL
